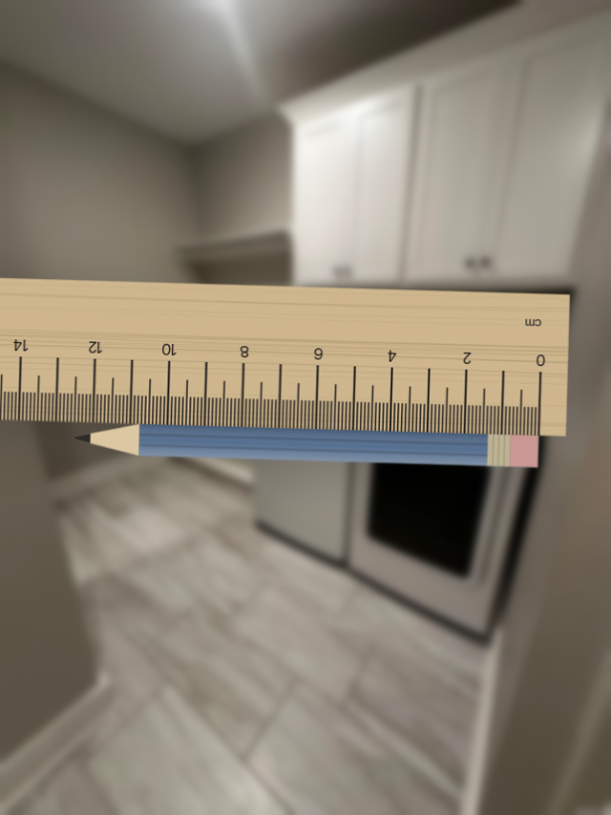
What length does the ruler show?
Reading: 12.5 cm
